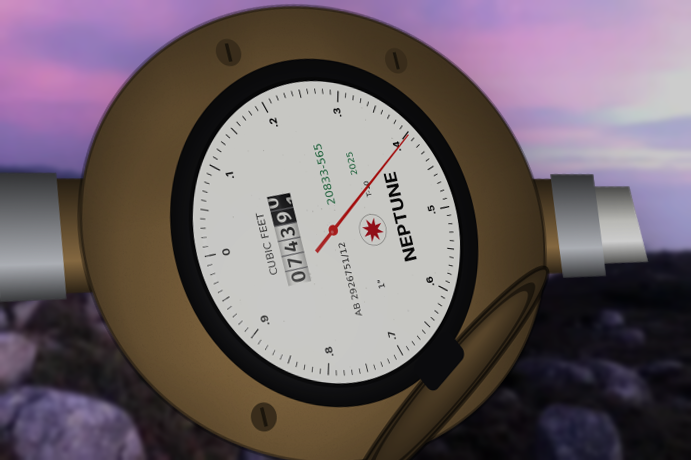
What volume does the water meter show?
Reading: 74390.40 ft³
